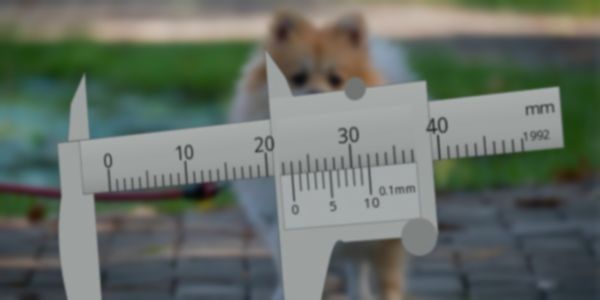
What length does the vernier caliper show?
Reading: 23.0 mm
